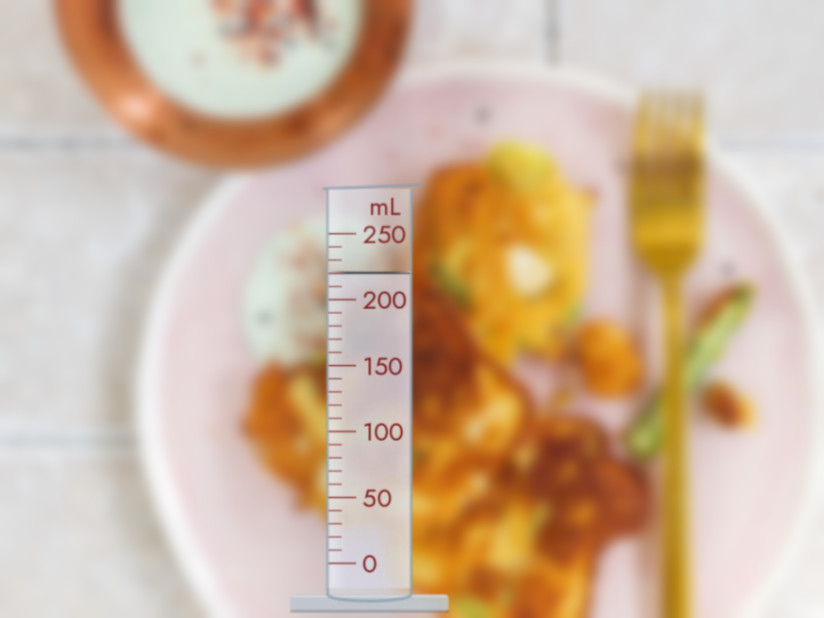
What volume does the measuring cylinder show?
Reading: 220 mL
